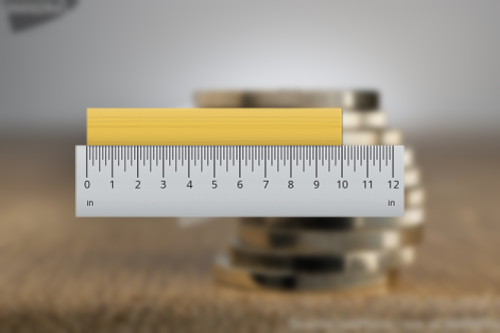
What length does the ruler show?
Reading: 10 in
